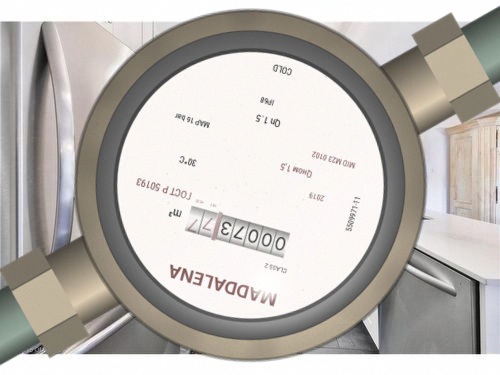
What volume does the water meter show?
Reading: 73.77 m³
